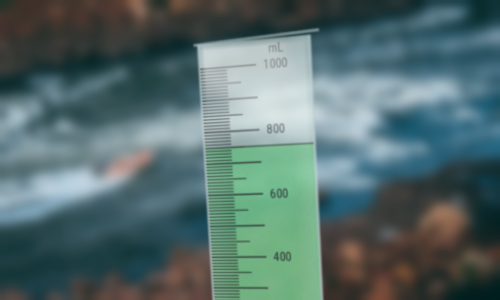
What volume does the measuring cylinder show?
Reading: 750 mL
